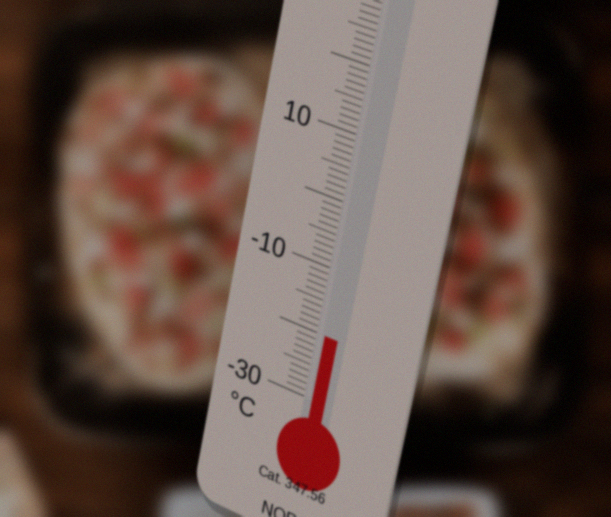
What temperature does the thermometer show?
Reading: -20 °C
